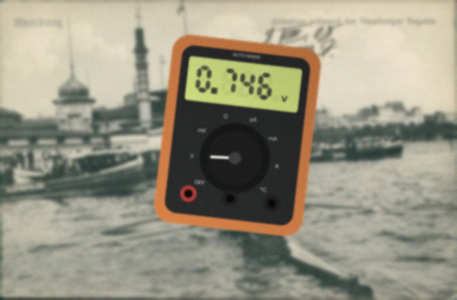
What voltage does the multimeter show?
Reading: 0.746 V
